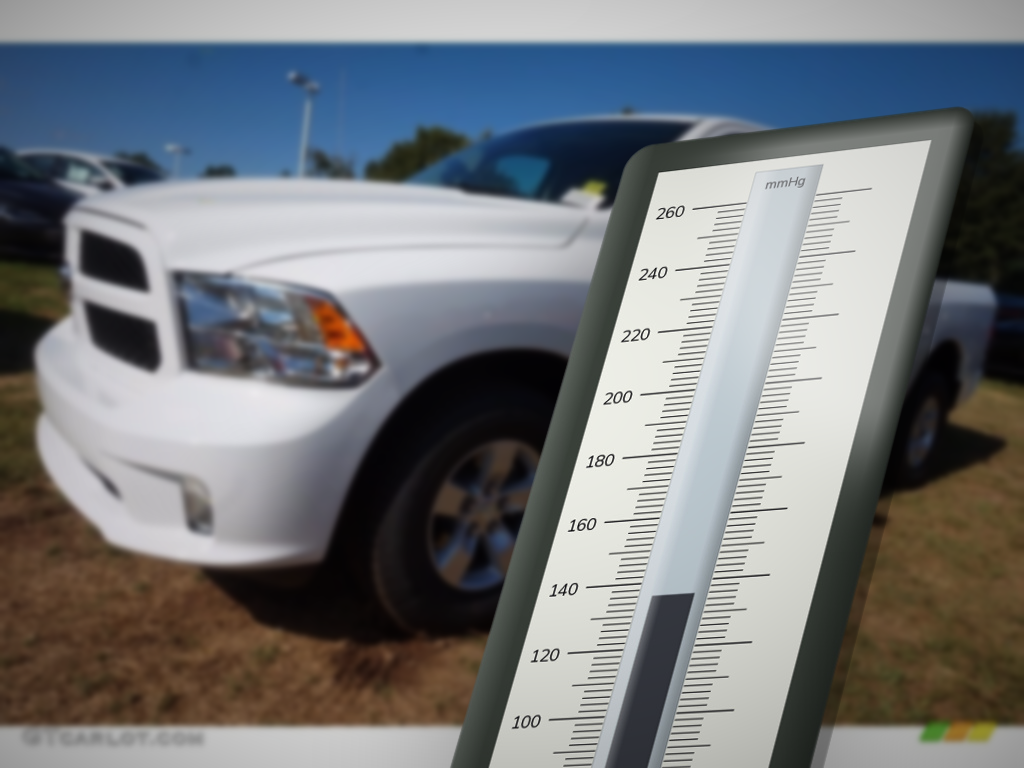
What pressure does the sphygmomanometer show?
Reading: 136 mmHg
